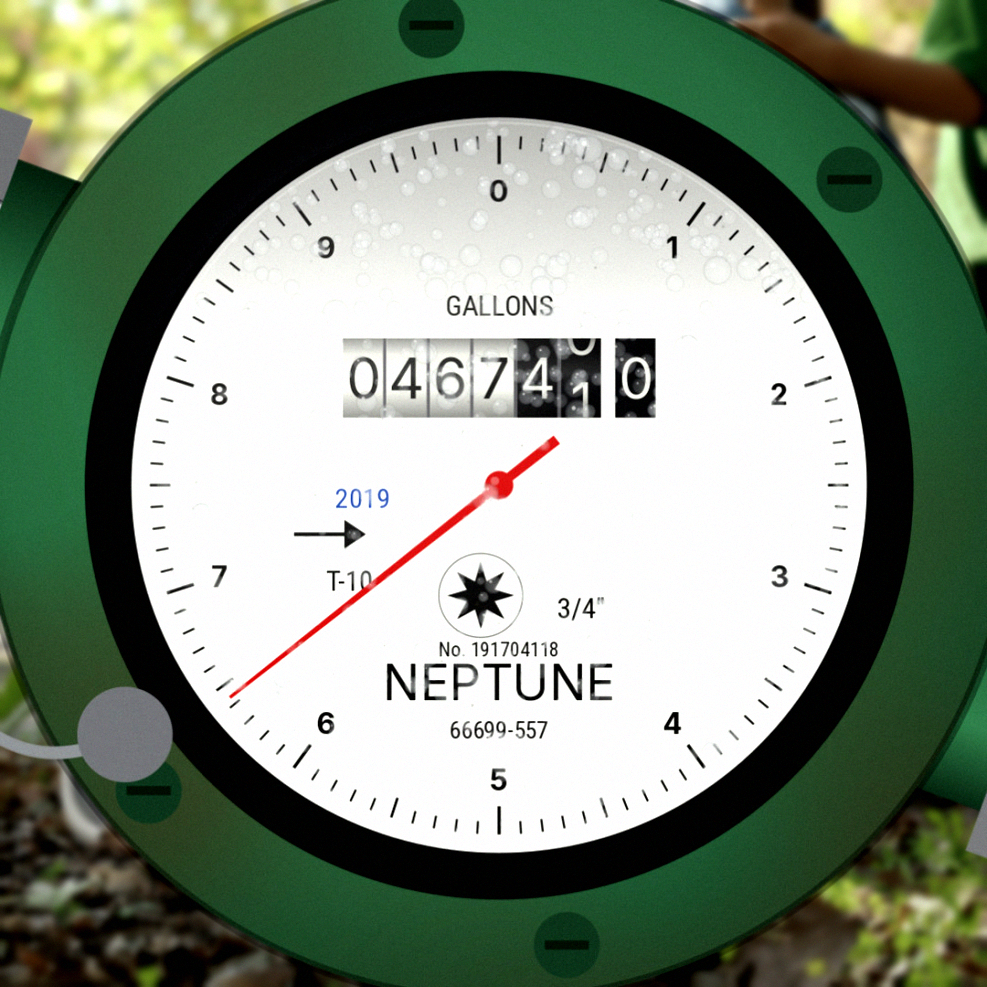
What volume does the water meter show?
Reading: 467406.4 gal
